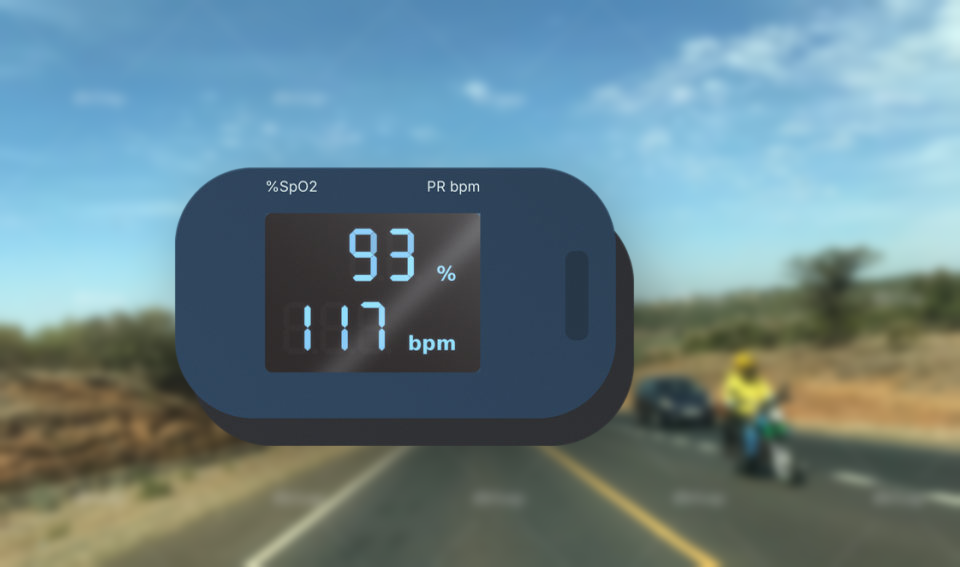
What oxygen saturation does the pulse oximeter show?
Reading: 93 %
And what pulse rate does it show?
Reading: 117 bpm
